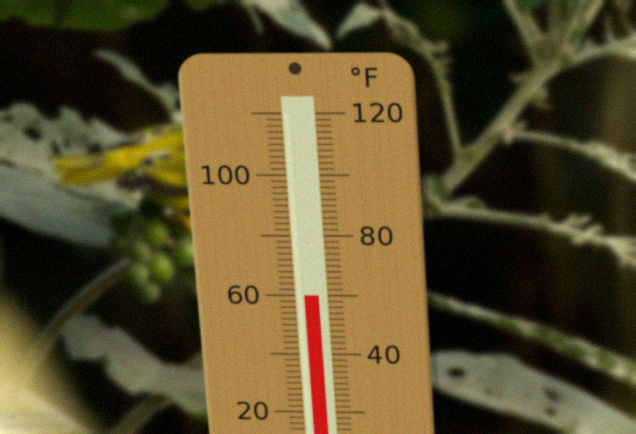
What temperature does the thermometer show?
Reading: 60 °F
